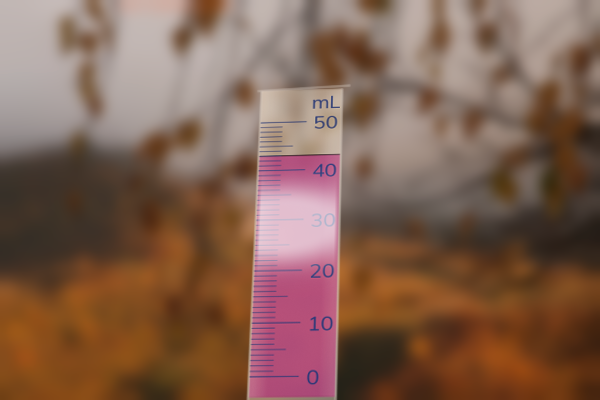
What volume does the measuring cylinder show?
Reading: 43 mL
